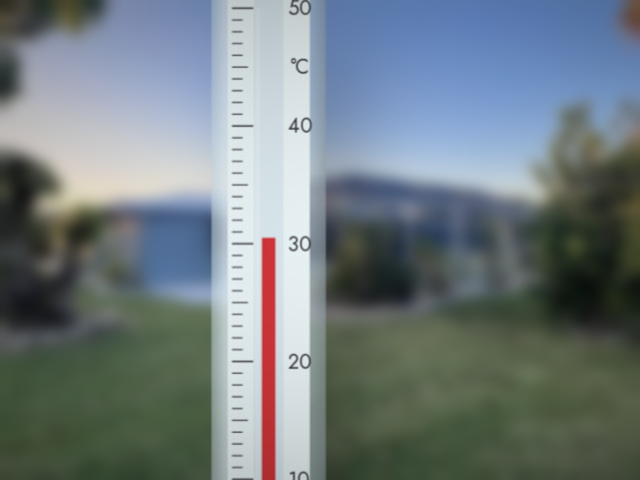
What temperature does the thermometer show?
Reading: 30.5 °C
